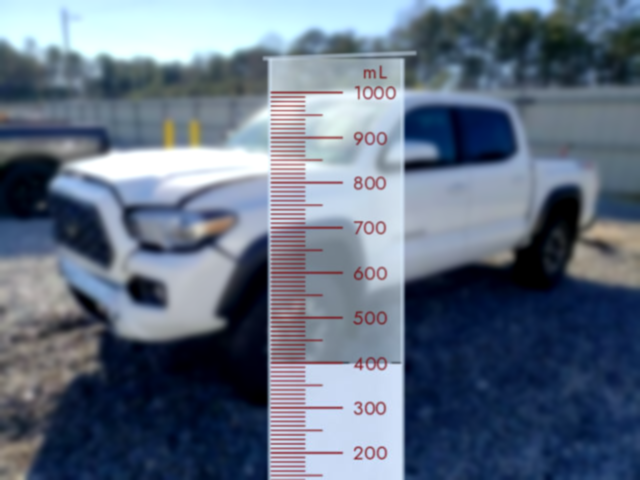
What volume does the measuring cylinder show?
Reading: 400 mL
